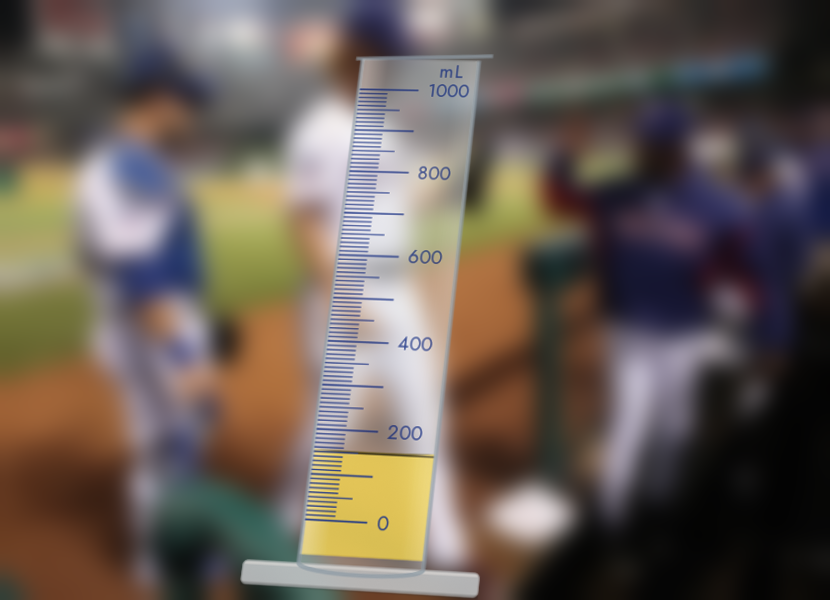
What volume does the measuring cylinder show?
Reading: 150 mL
